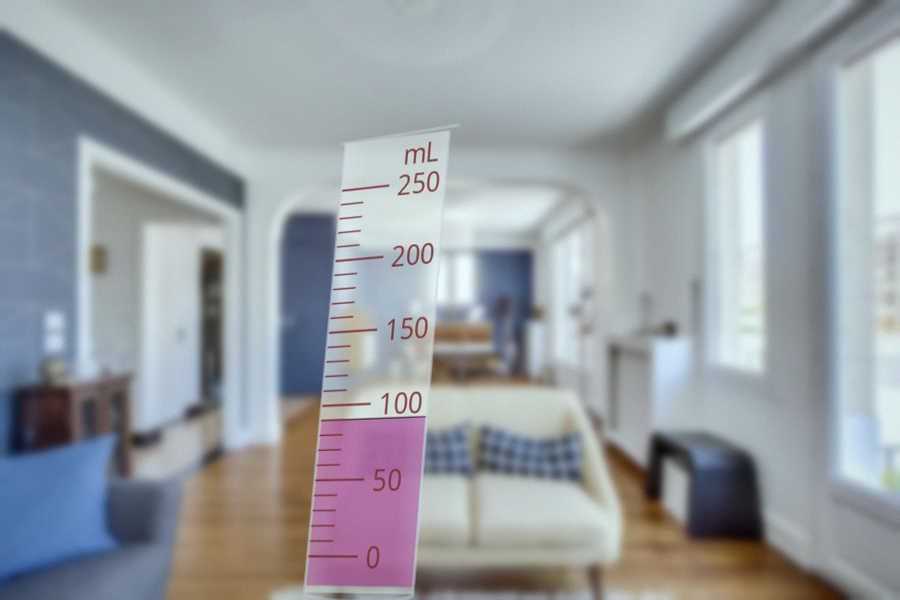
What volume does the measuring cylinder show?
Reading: 90 mL
